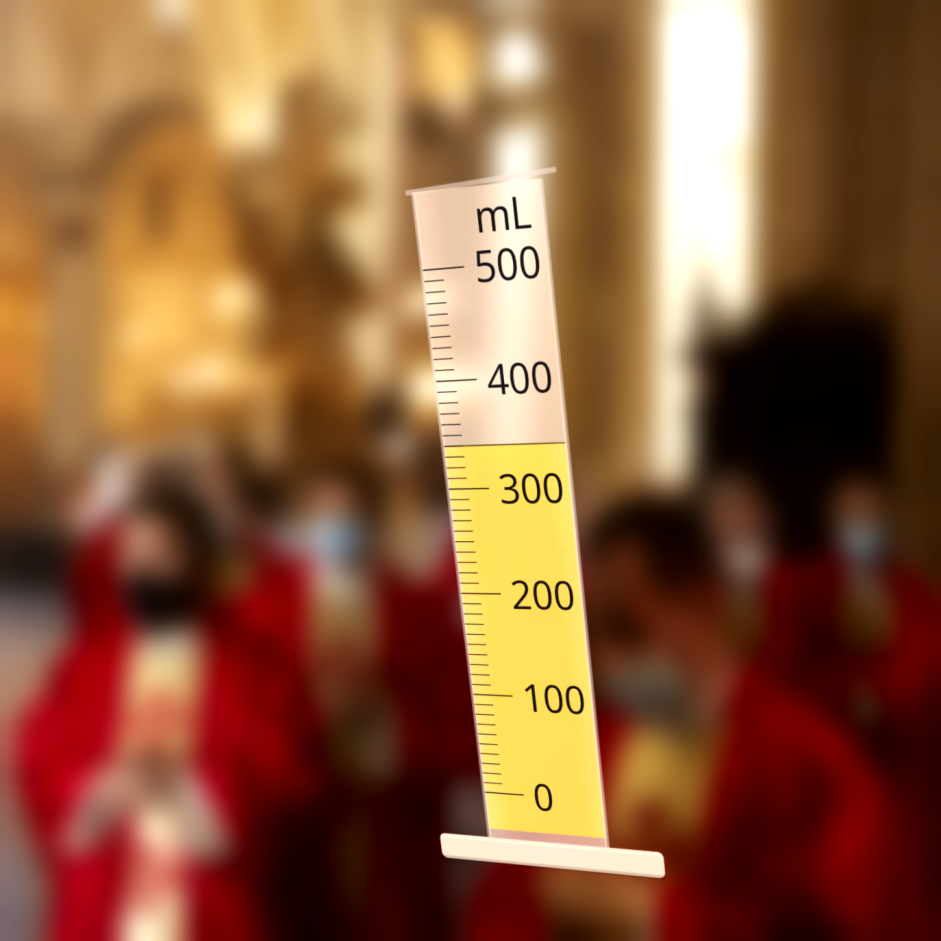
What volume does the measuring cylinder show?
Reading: 340 mL
